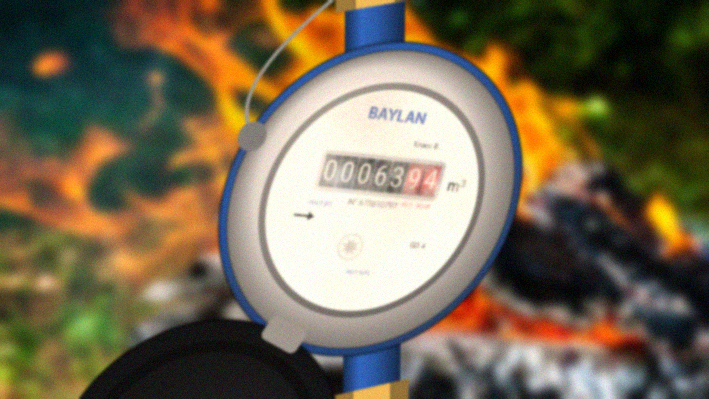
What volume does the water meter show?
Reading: 63.94 m³
